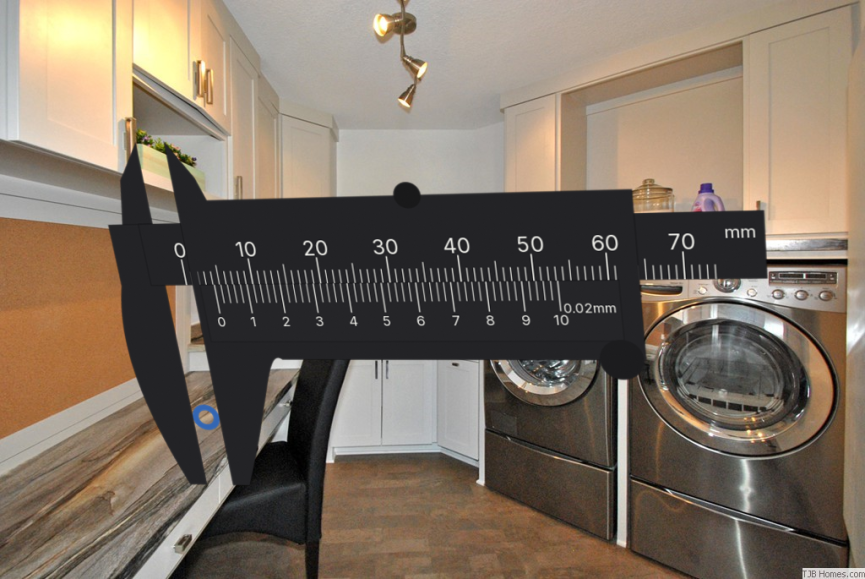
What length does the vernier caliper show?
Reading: 4.2 mm
